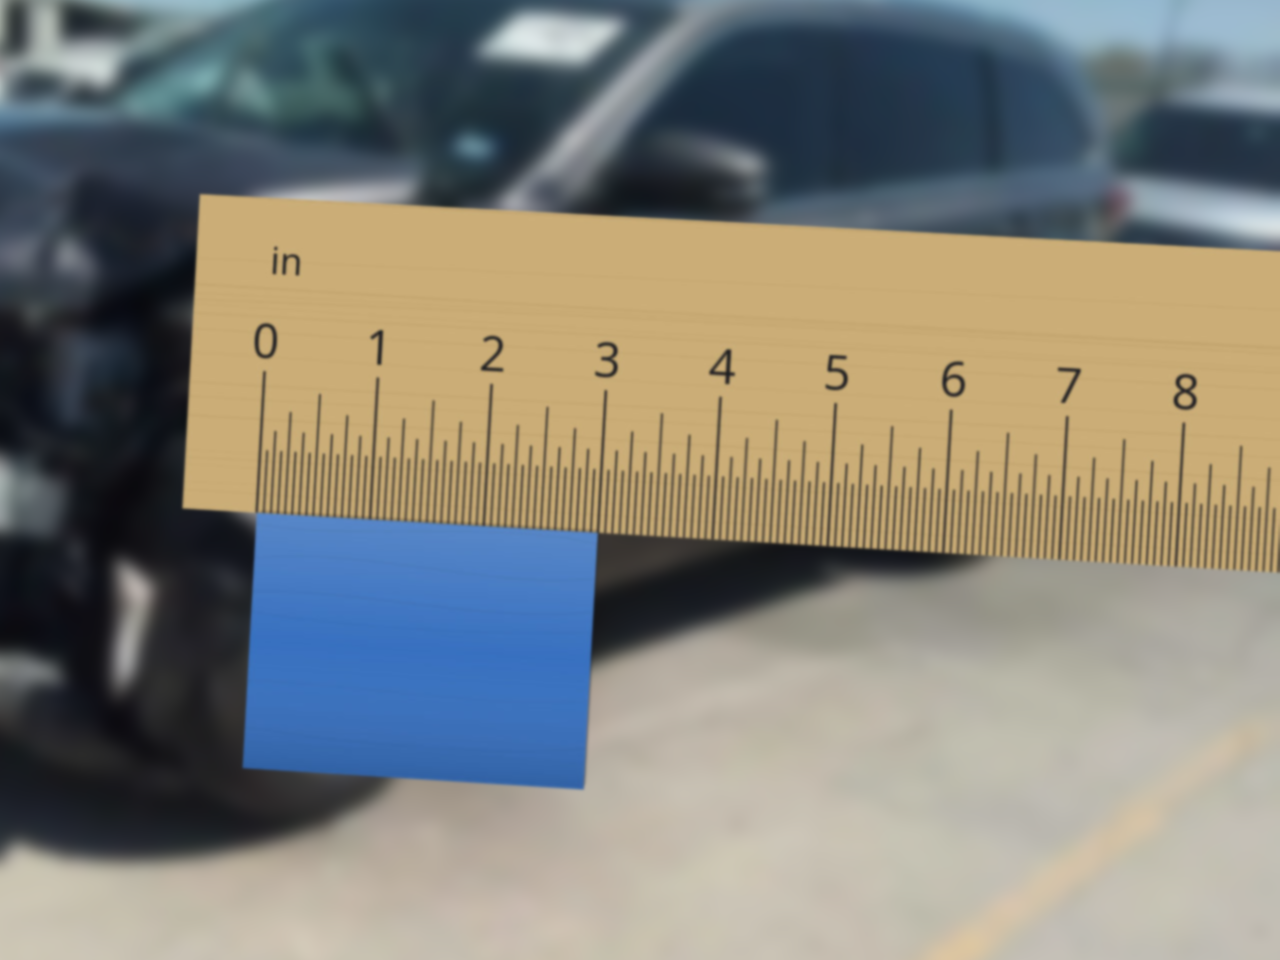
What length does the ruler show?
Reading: 3 in
